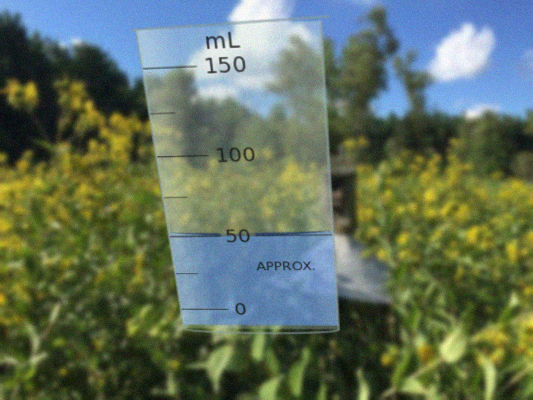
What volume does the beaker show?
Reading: 50 mL
